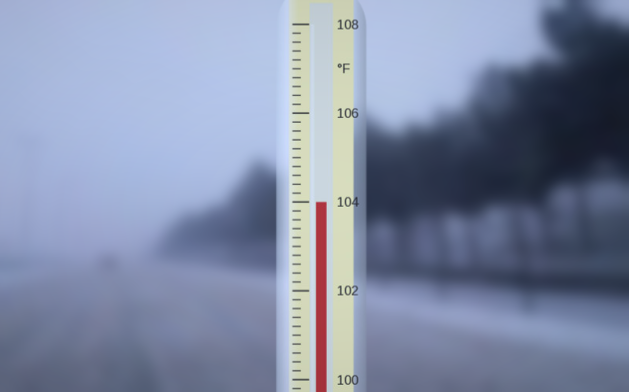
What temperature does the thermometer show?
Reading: 104 °F
